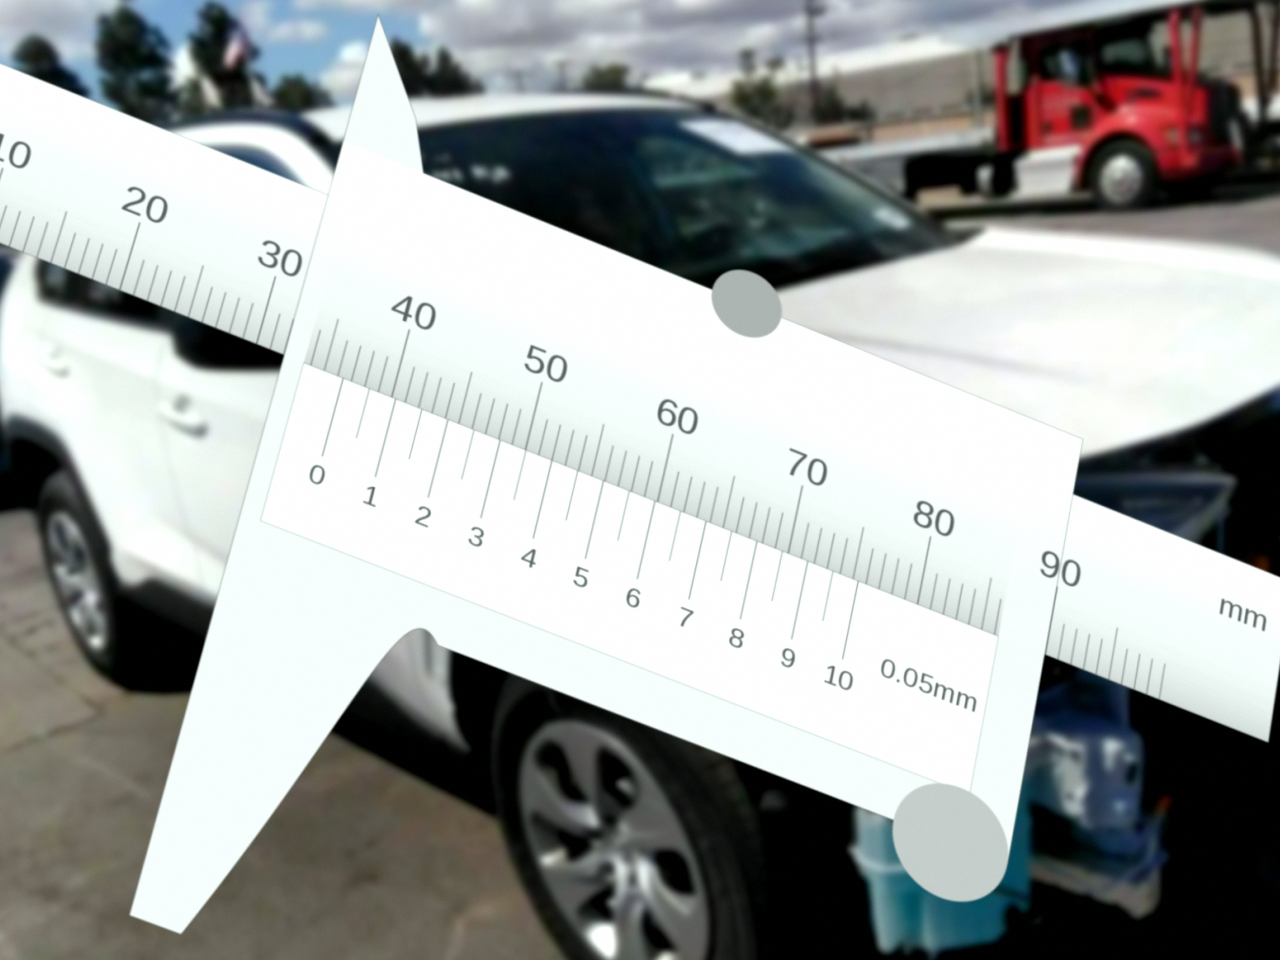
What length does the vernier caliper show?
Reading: 36.4 mm
